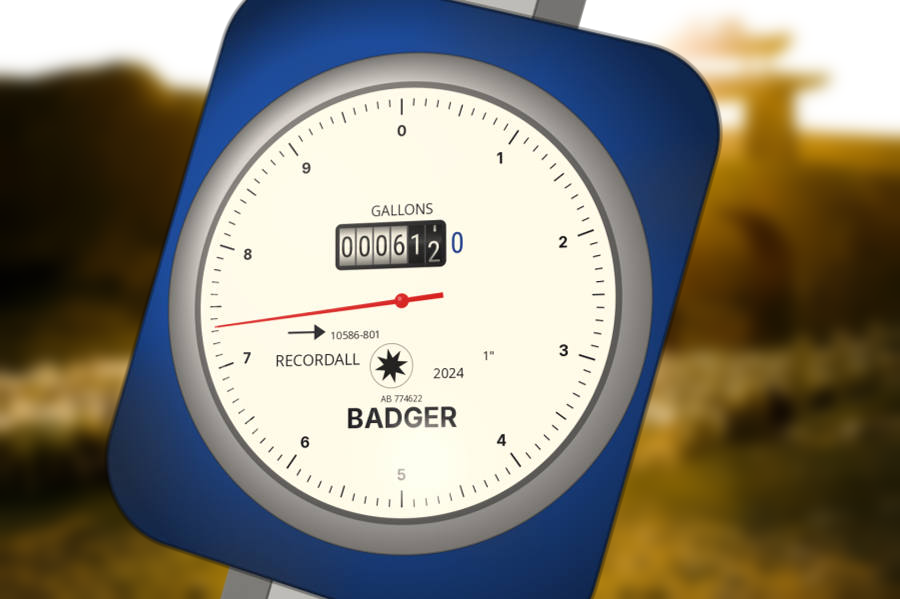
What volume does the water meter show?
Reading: 6117.3 gal
